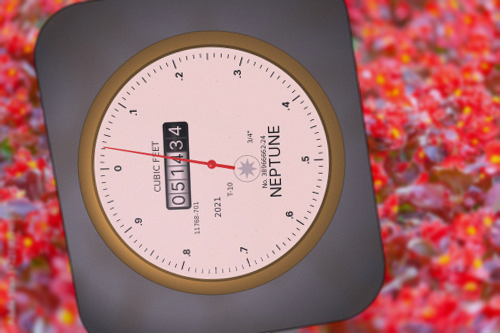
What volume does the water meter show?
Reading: 51434.03 ft³
